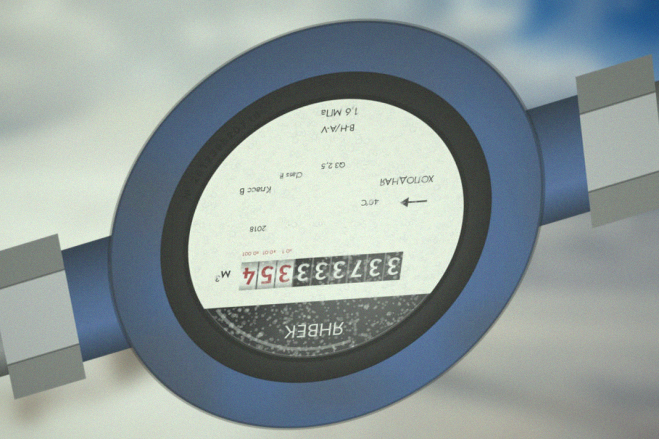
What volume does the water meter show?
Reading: 337333.354 m³
